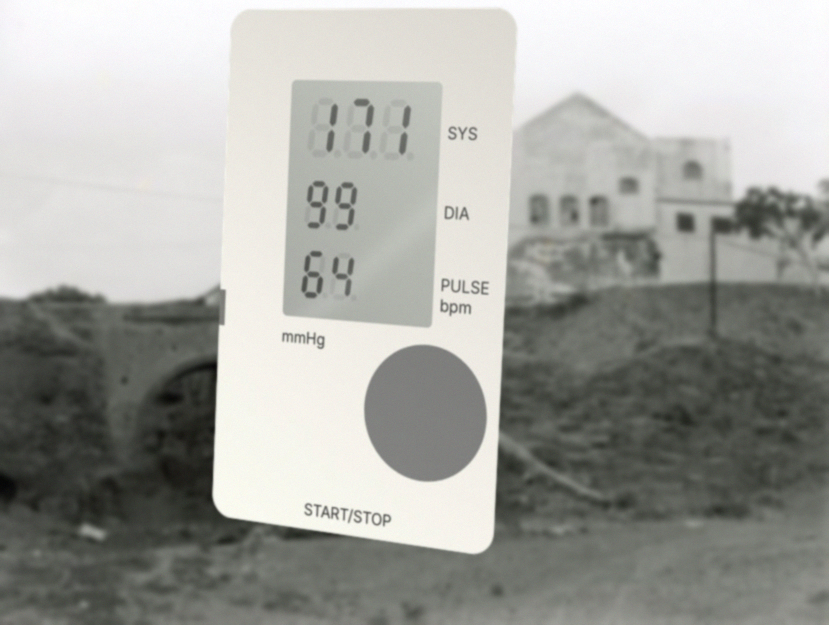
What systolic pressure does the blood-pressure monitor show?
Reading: 171 mmHg
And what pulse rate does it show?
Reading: 64 bpm
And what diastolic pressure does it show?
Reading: 99 mmHg
